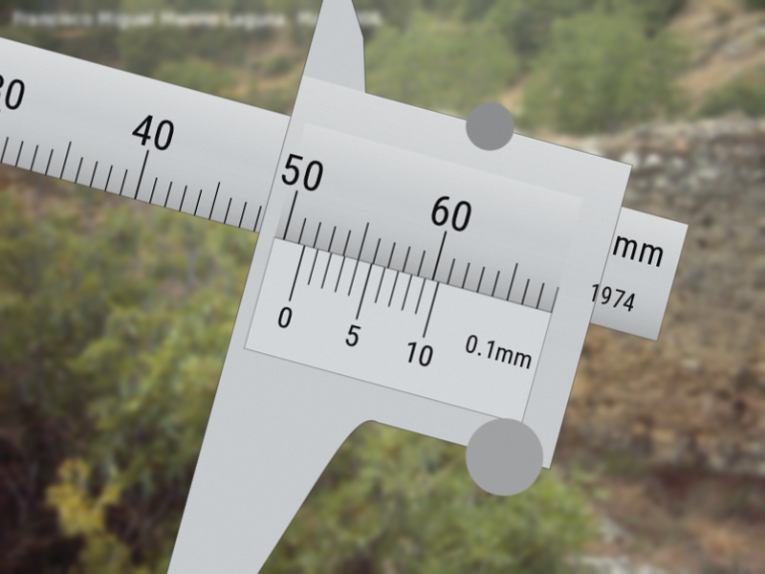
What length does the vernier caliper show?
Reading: 51.4 mm
